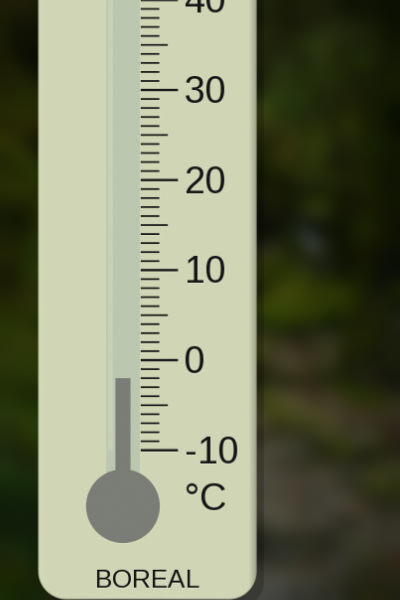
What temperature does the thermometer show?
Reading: -2 °C
